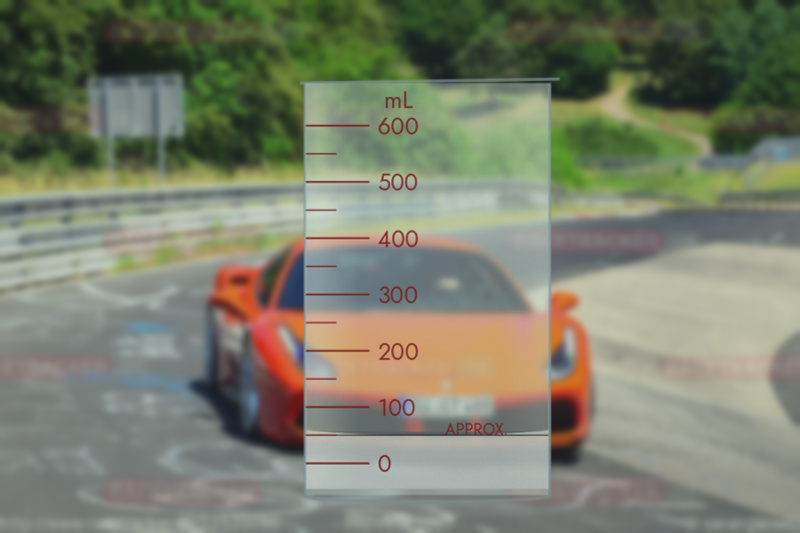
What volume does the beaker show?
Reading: 50 mL
